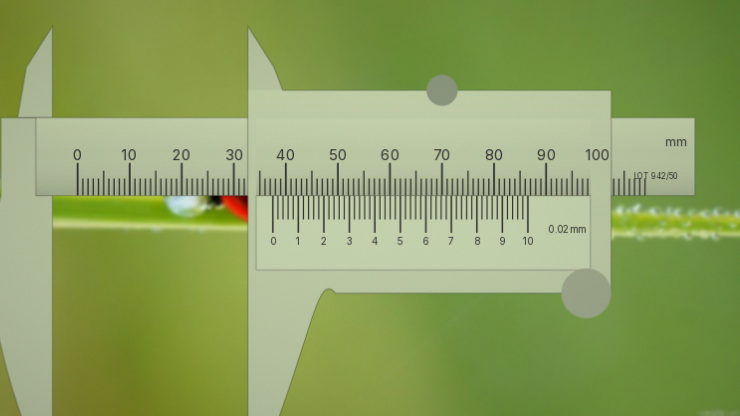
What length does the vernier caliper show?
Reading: 37.5 mm
